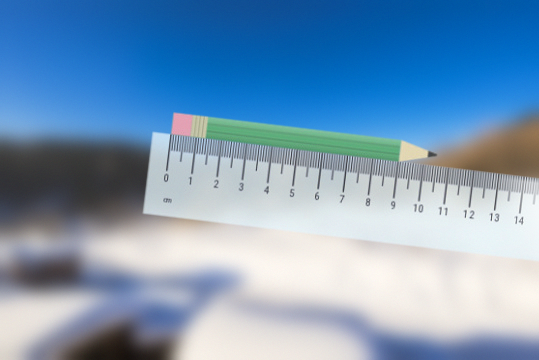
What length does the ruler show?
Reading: 10.5 cm
